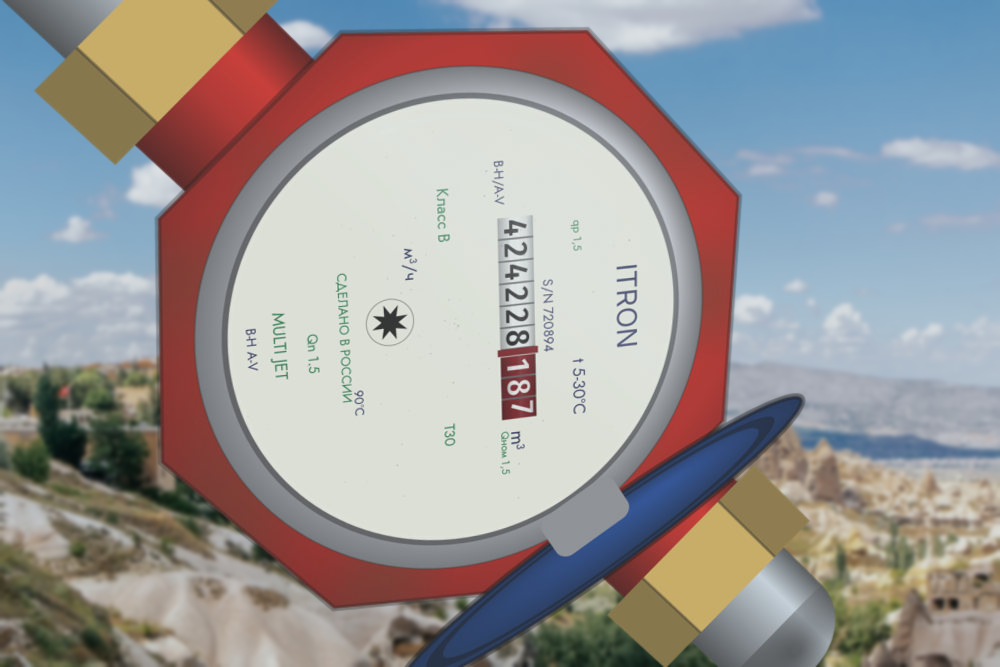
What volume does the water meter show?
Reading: 424228.187 m³
